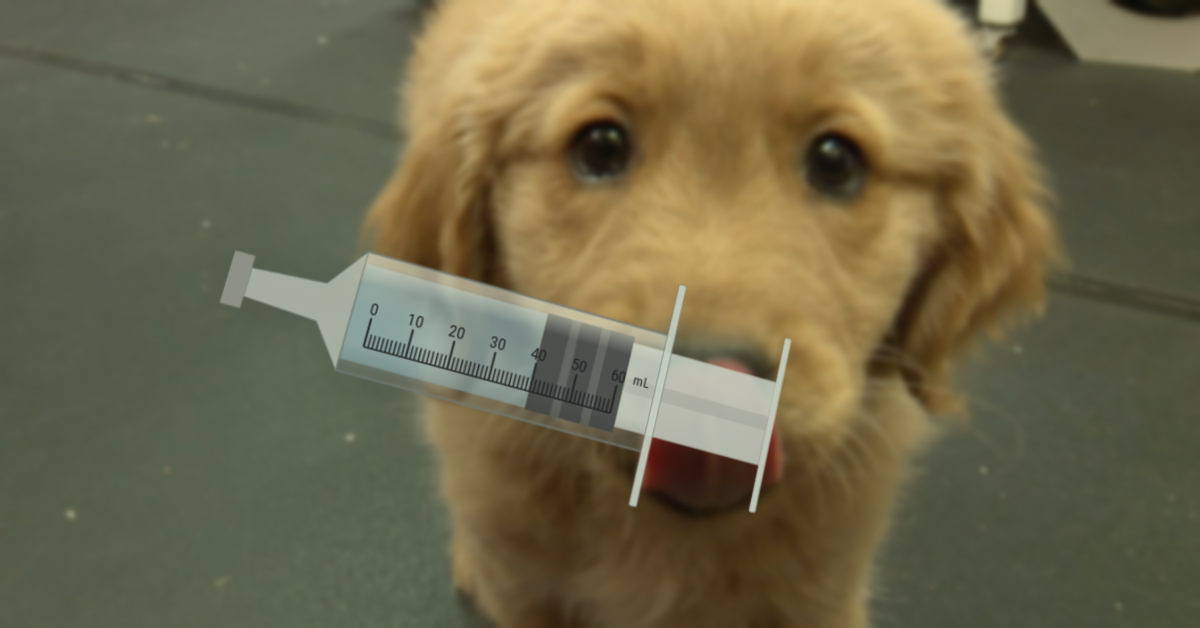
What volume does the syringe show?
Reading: 40 mL
